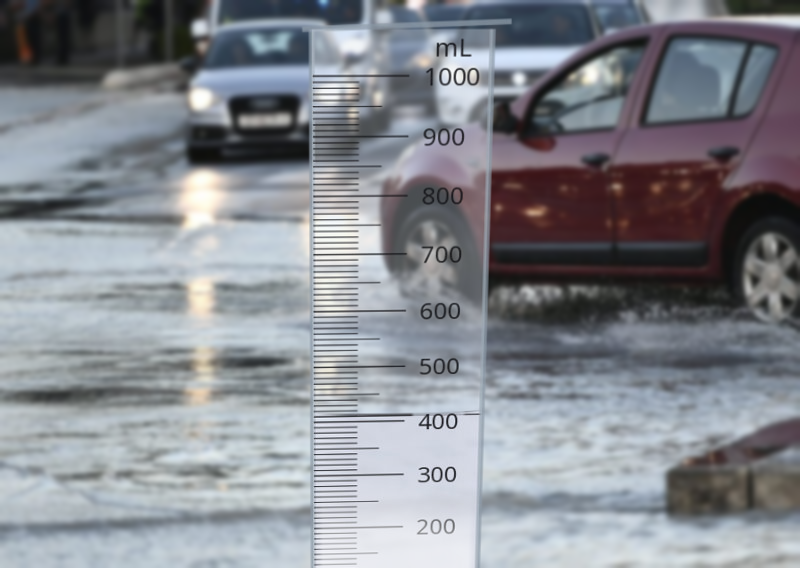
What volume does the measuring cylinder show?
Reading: 410 mL
